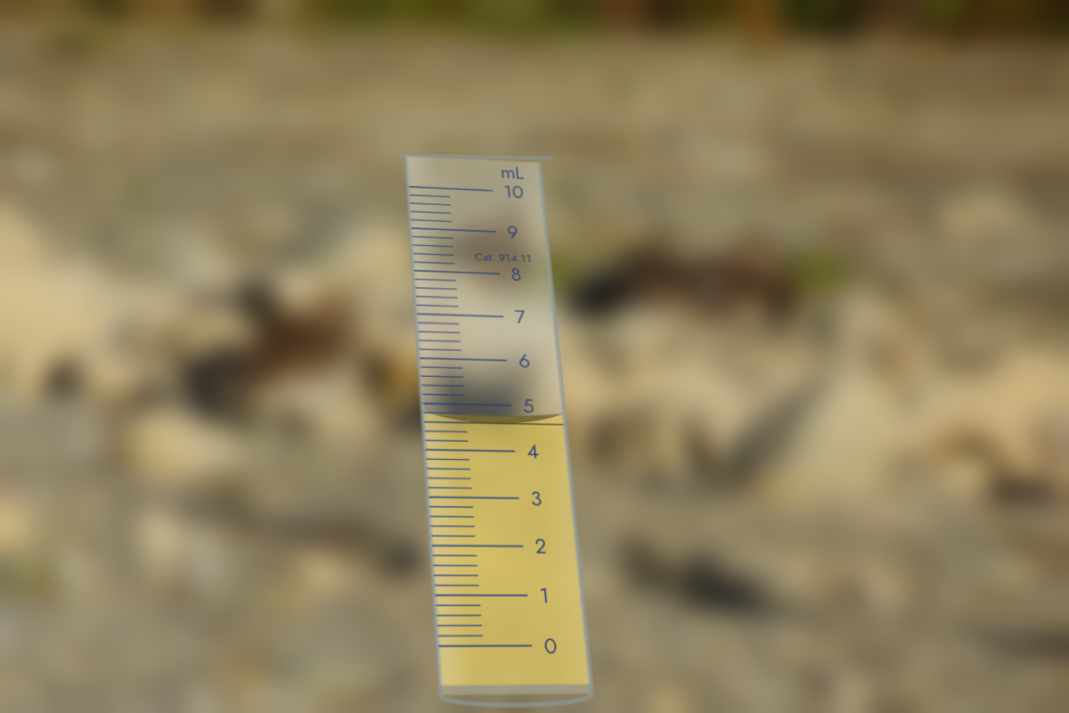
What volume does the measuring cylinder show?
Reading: 4.6 mL
